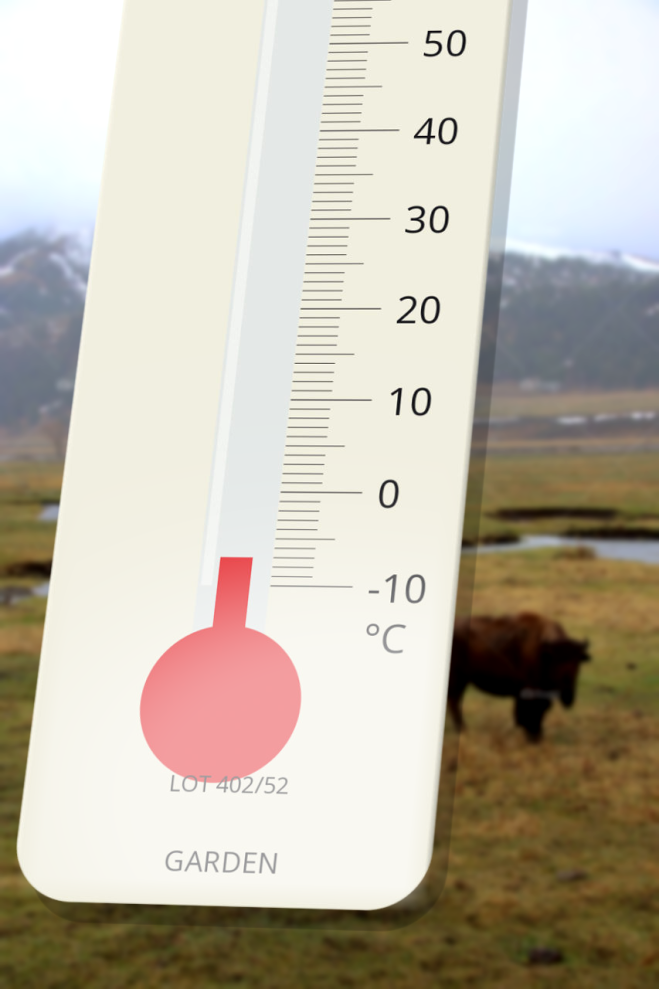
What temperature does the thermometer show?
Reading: -7 °C
